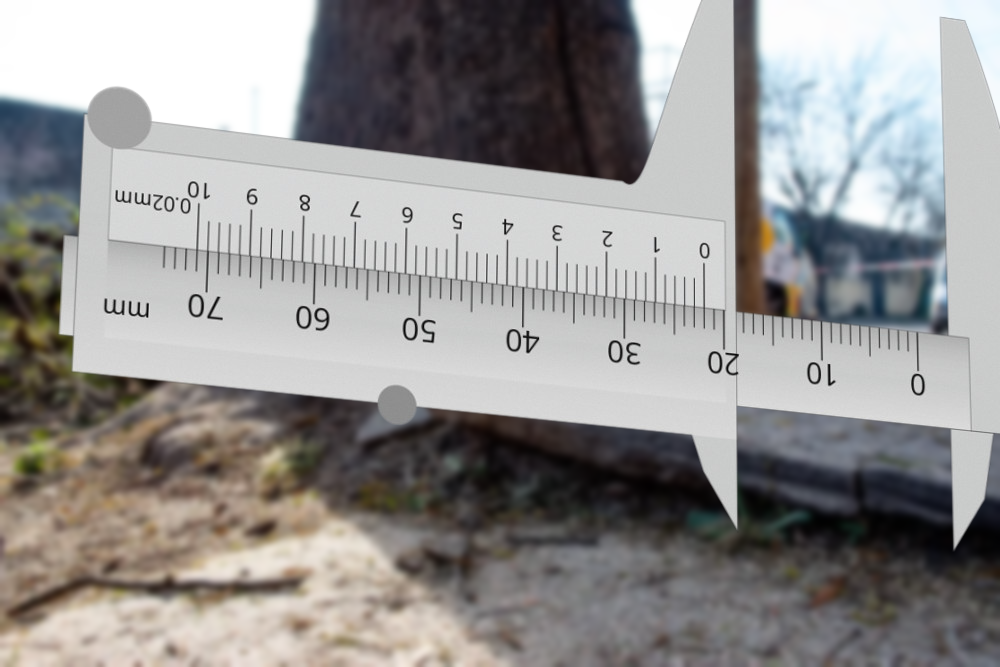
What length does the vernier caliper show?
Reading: 22.0 mm
